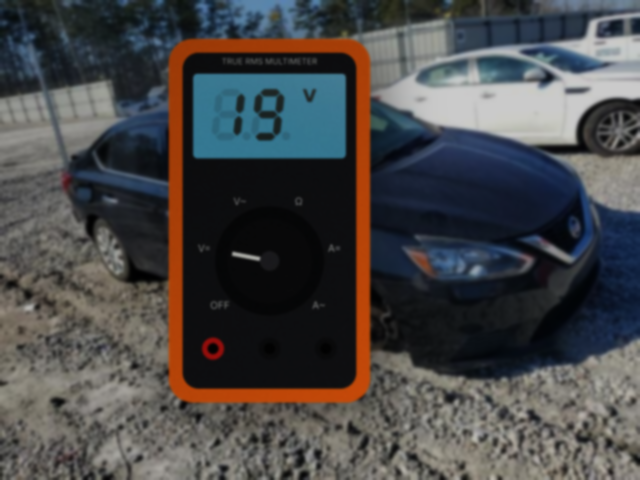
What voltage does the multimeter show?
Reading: 19 V
